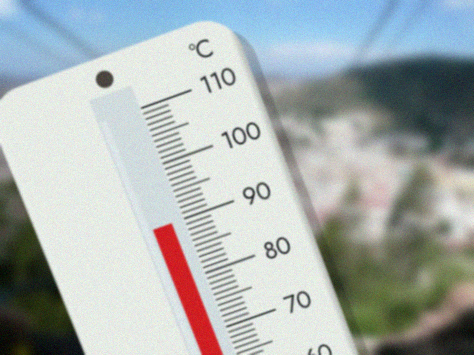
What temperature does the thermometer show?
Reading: 90 °C
